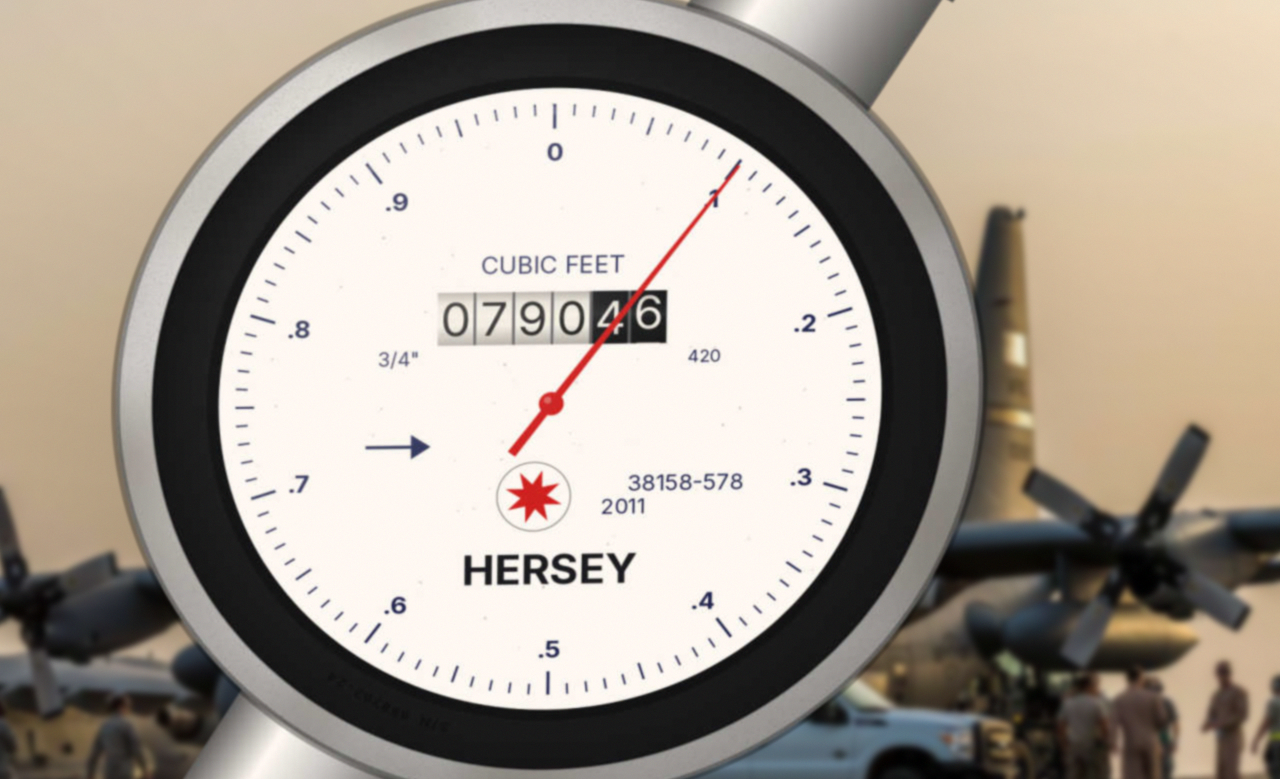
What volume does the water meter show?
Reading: 79046.10 ft³
